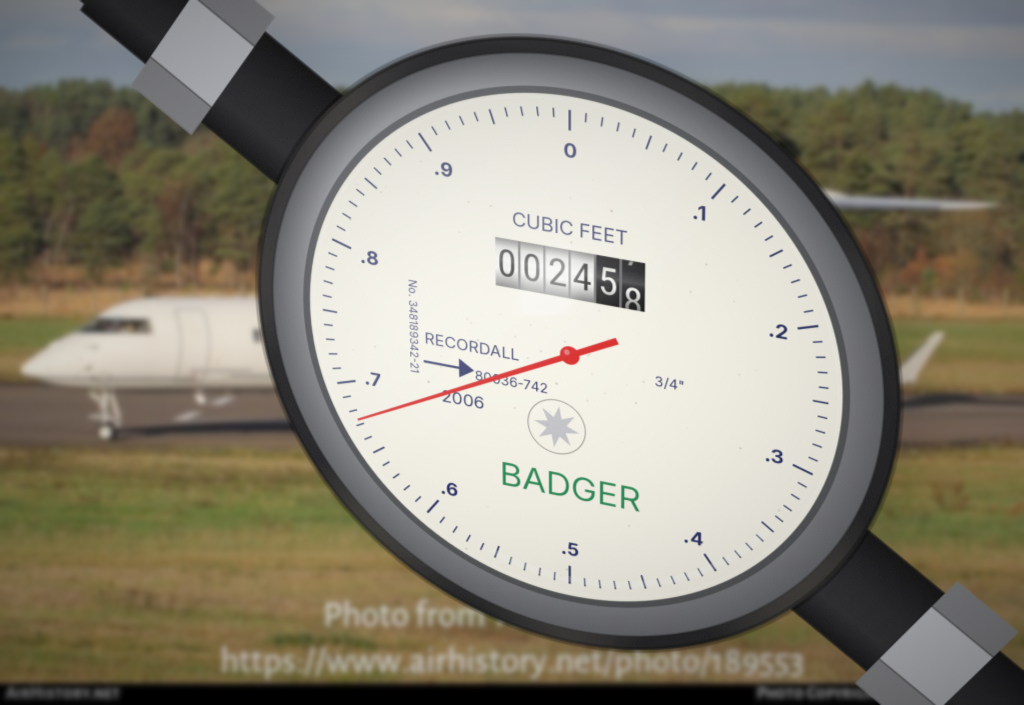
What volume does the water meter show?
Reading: 2457.67 ft³
